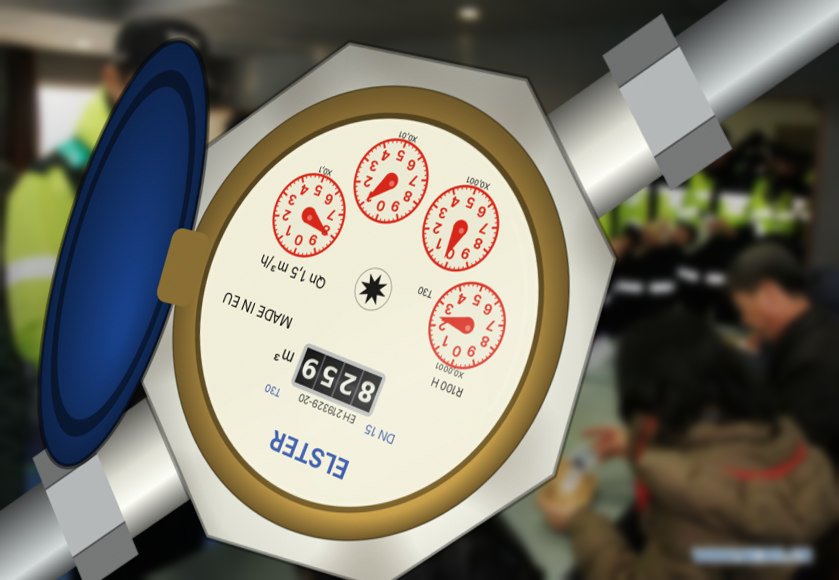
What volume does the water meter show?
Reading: 8259.8102 m³
